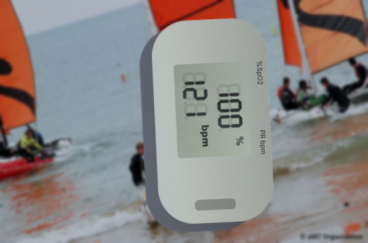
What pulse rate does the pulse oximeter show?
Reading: 121 bpm
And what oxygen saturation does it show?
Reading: 100 %
